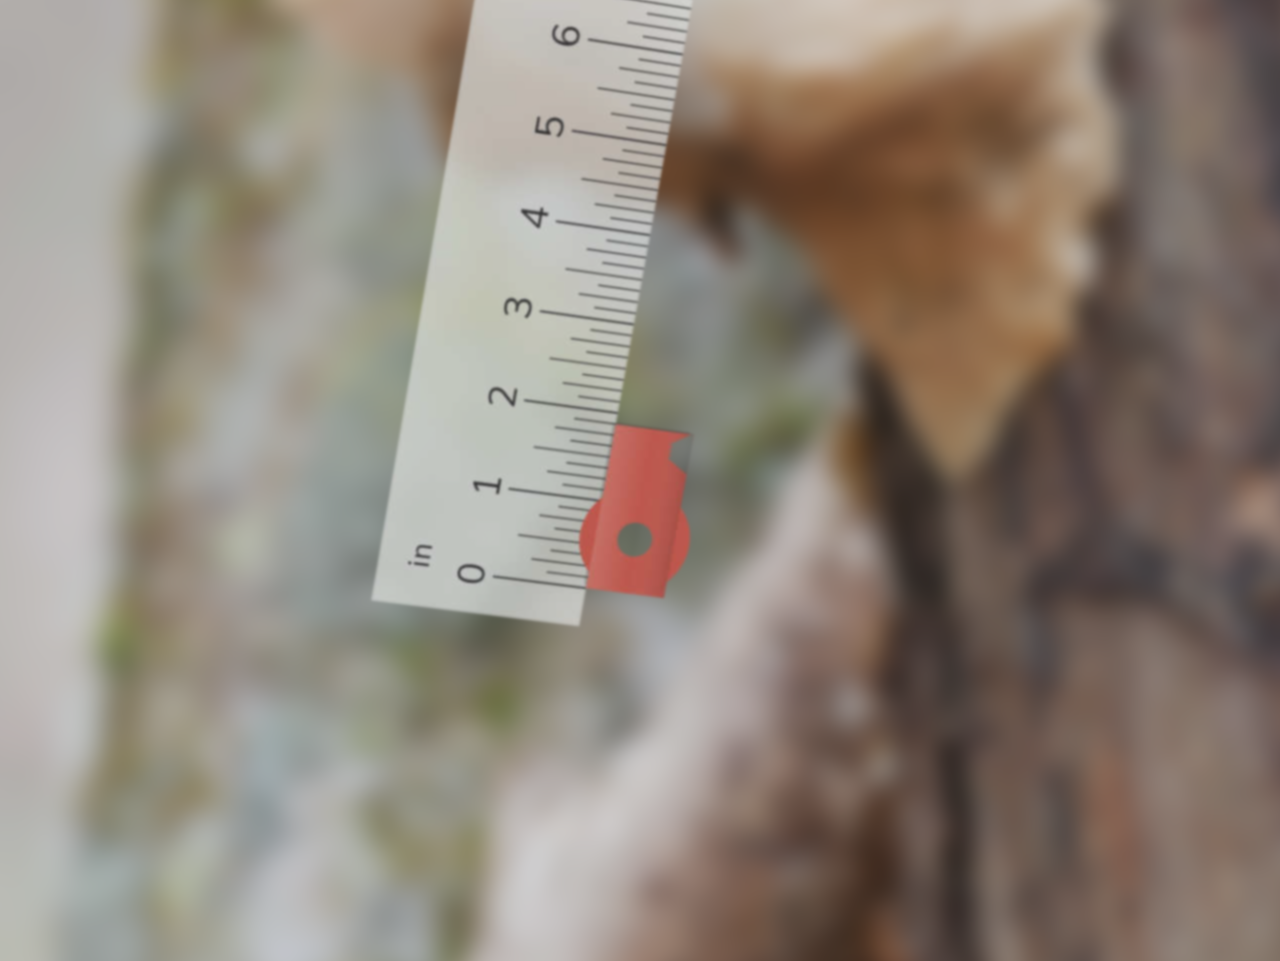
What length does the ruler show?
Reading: 1.875 in
